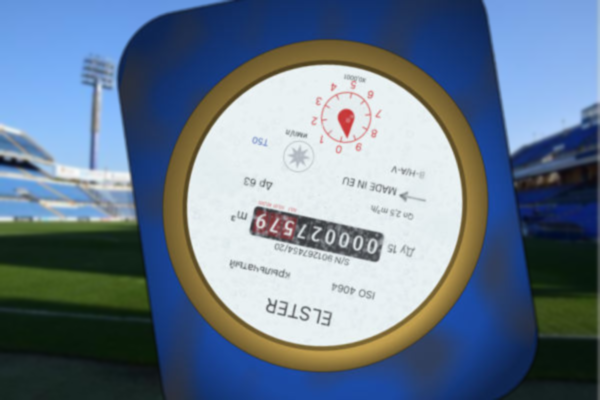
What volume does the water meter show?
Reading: 27.5789 m³
